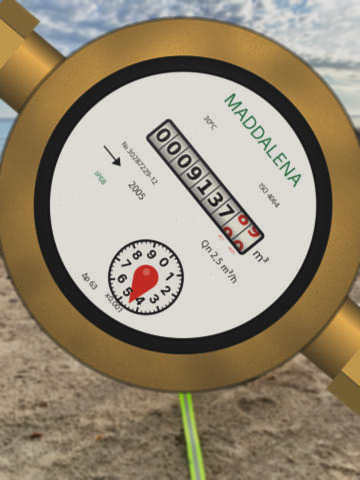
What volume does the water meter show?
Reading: 9137.894 m³
